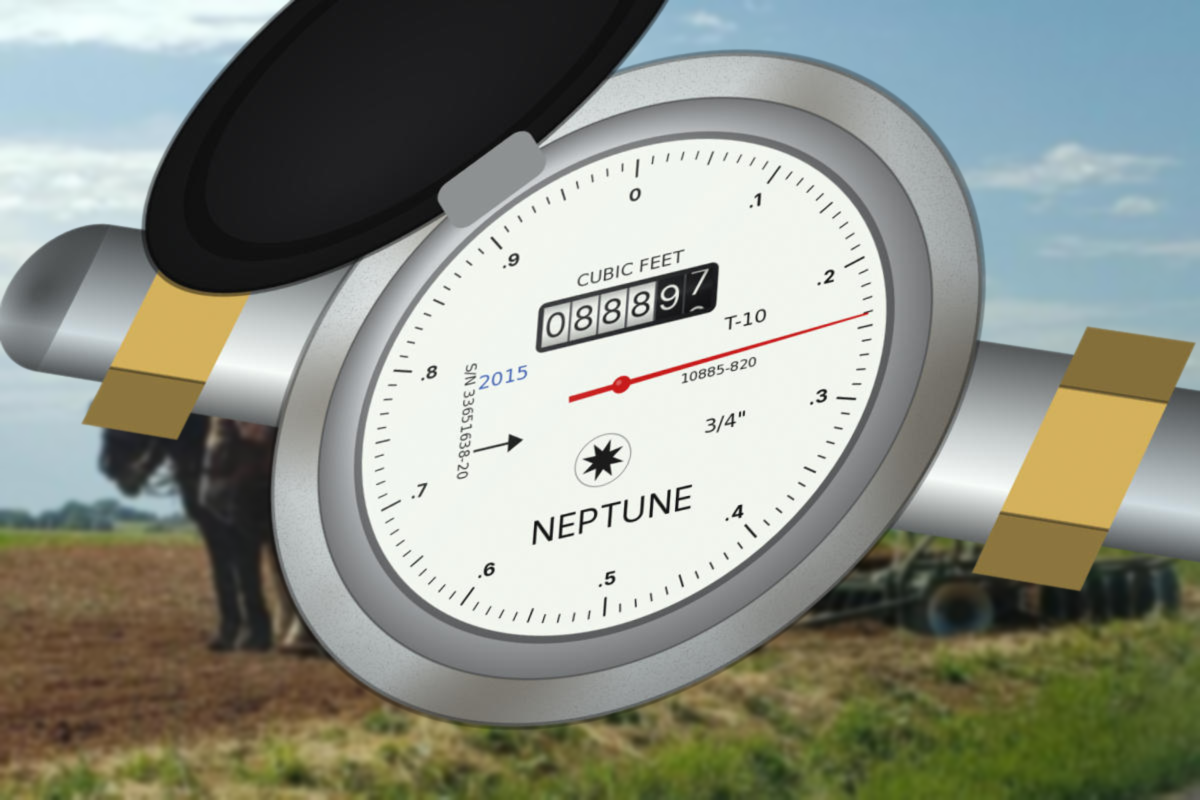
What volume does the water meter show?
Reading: 88897.24 ft³
